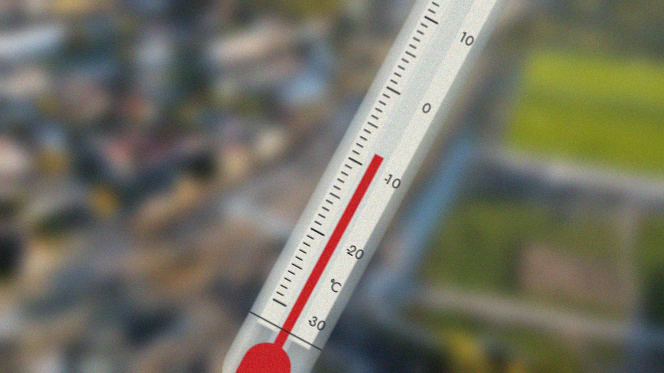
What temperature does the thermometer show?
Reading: -8 °C
